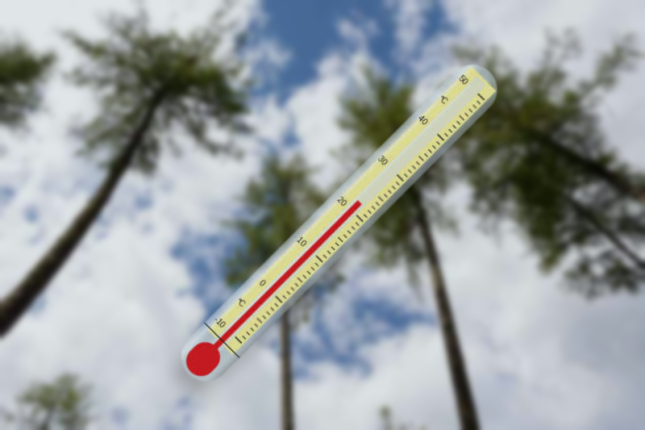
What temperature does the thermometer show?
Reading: 22 °C
